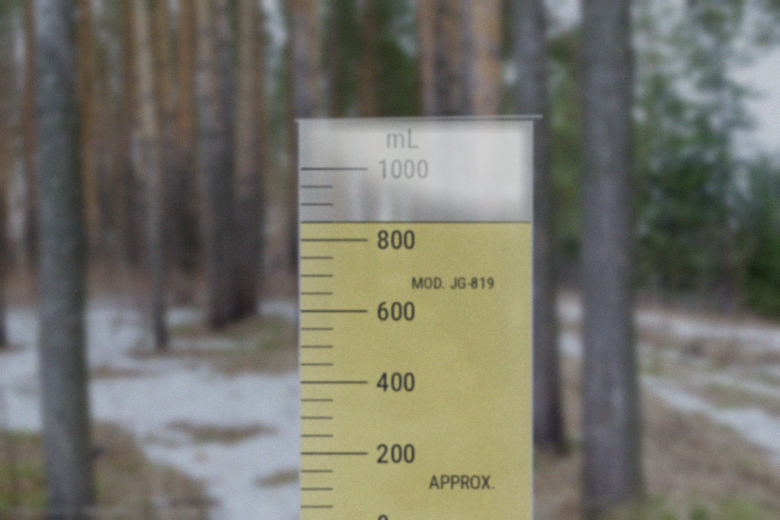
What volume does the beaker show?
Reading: 850 mL
